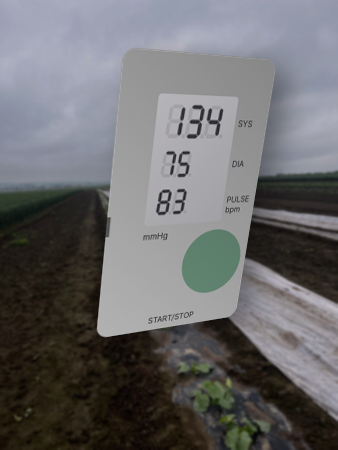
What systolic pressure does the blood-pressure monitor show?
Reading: 134 mmHg
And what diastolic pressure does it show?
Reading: 75 mmHg
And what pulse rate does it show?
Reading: 83 bpm
